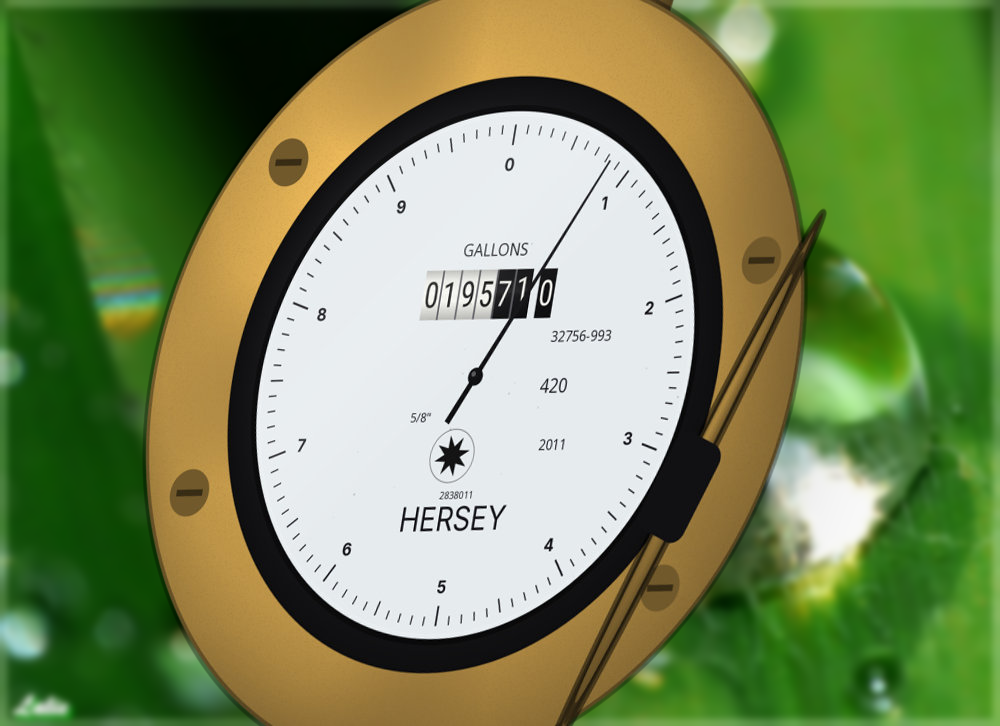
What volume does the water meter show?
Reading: 195710.8 gal
